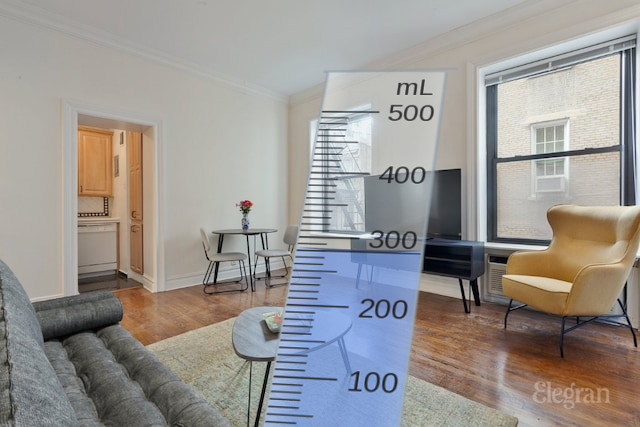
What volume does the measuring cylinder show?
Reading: 280 mL
